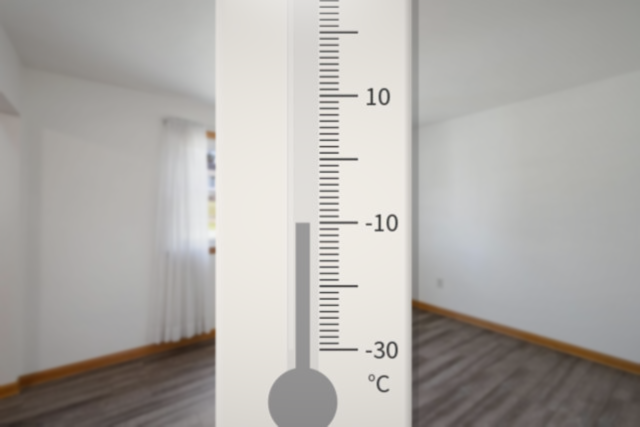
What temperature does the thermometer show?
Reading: -10 °C
